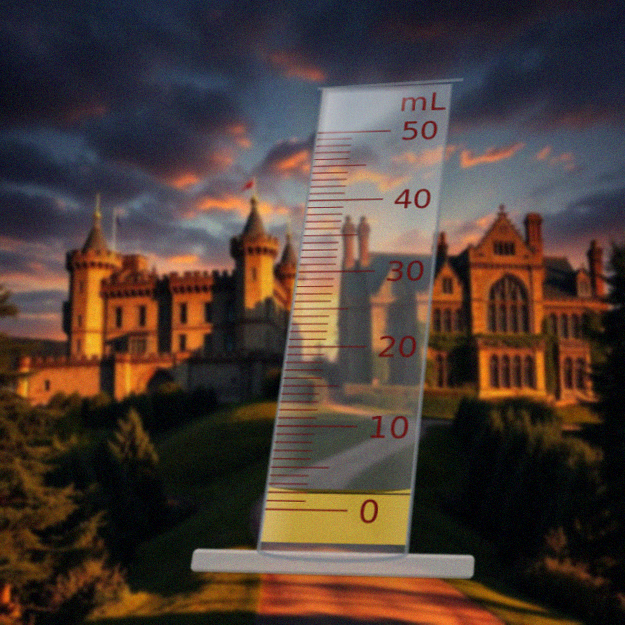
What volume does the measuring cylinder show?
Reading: 2 mL
